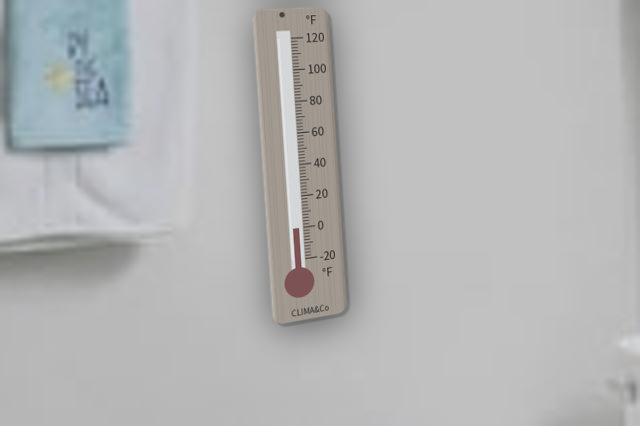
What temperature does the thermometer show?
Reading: 0 °F
